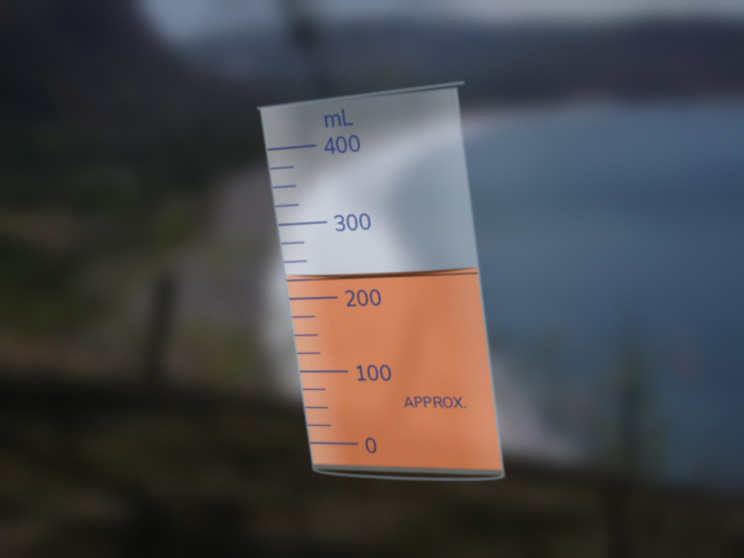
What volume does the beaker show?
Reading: 225 mL
